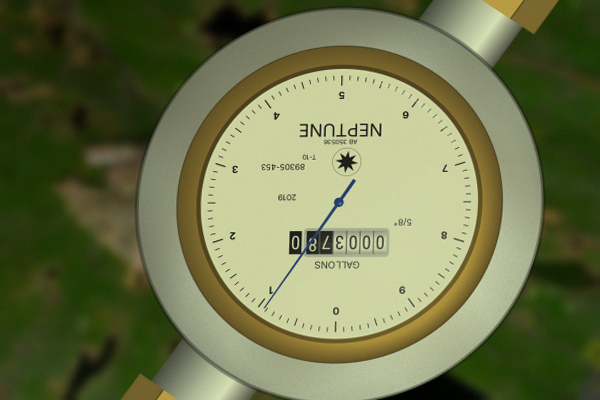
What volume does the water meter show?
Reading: 3780.9 gal
